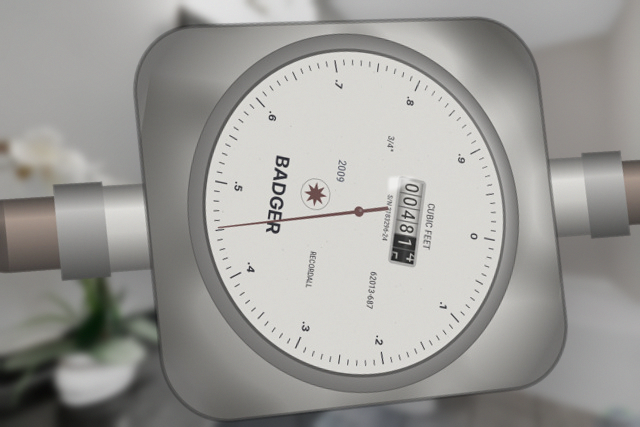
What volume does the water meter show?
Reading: 4814.45 ft³
